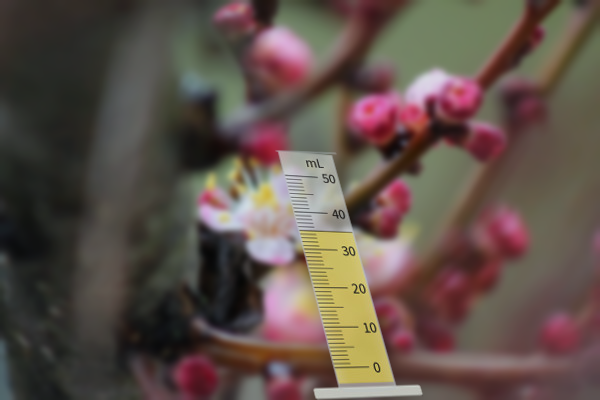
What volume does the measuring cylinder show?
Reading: 35 mL
